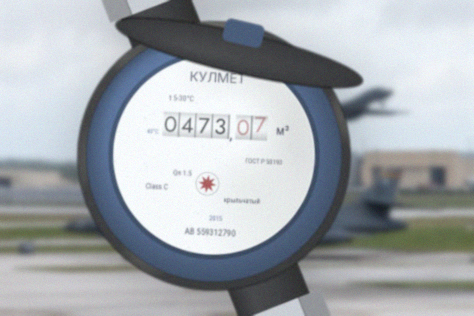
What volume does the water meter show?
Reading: 473.07 m³
